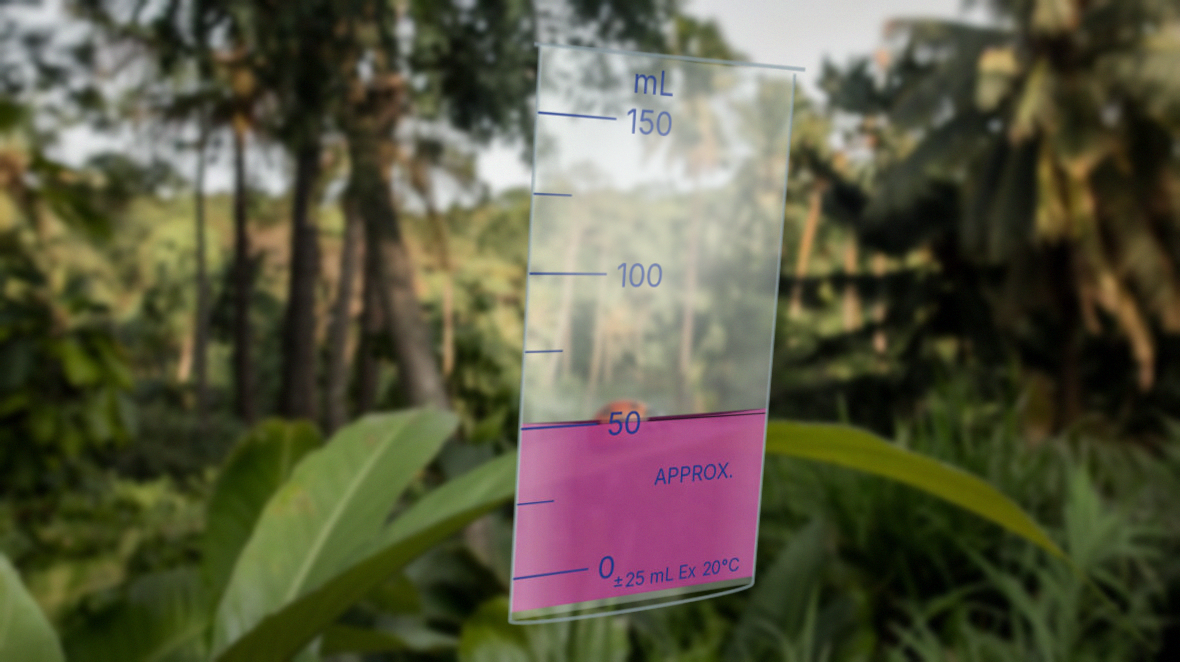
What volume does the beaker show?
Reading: 50 mL
